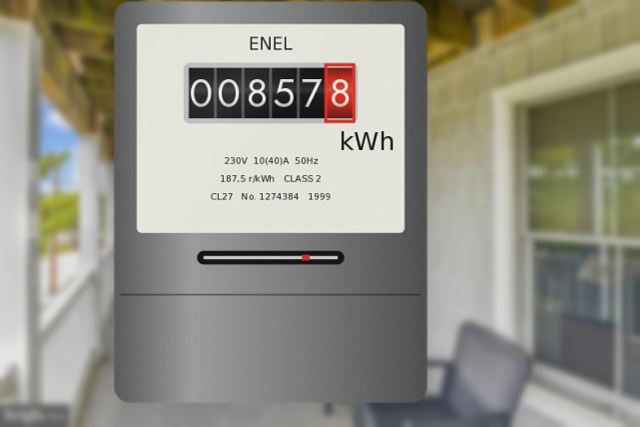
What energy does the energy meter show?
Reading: 857.8 kWh
